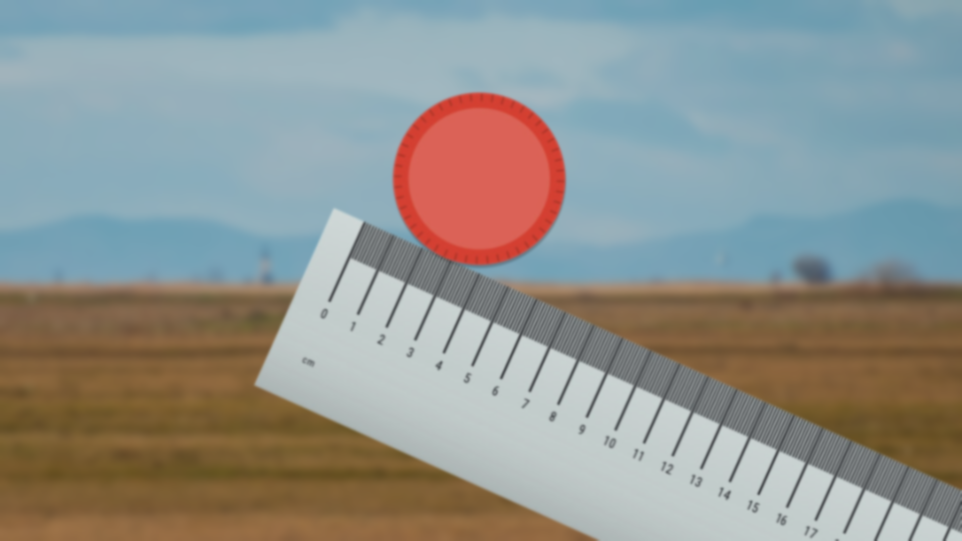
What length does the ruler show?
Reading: 5.5 cm
